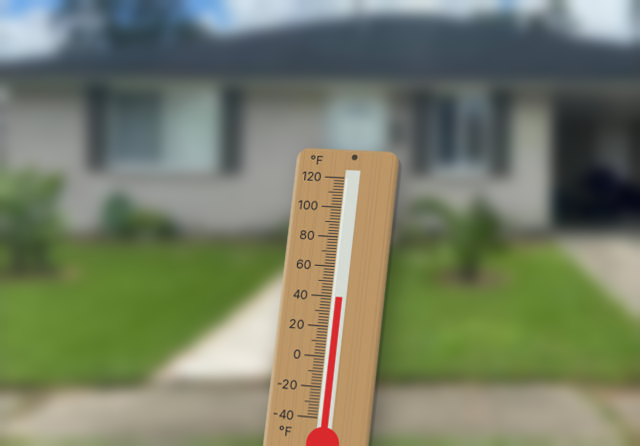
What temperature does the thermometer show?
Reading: 40 °F
